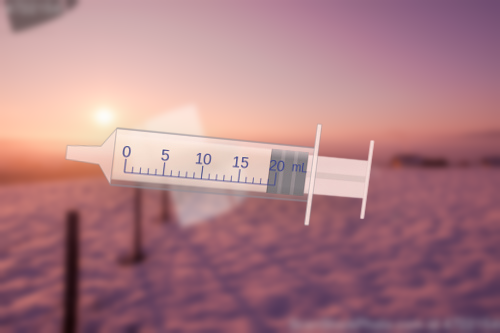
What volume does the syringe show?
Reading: 19 mL
